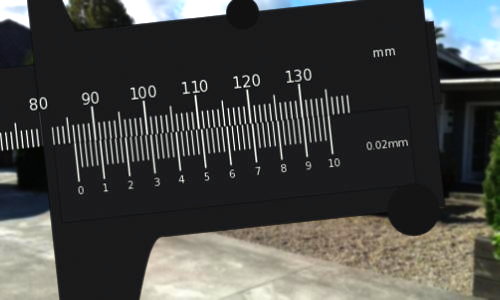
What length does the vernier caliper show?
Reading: 86.0 mm
